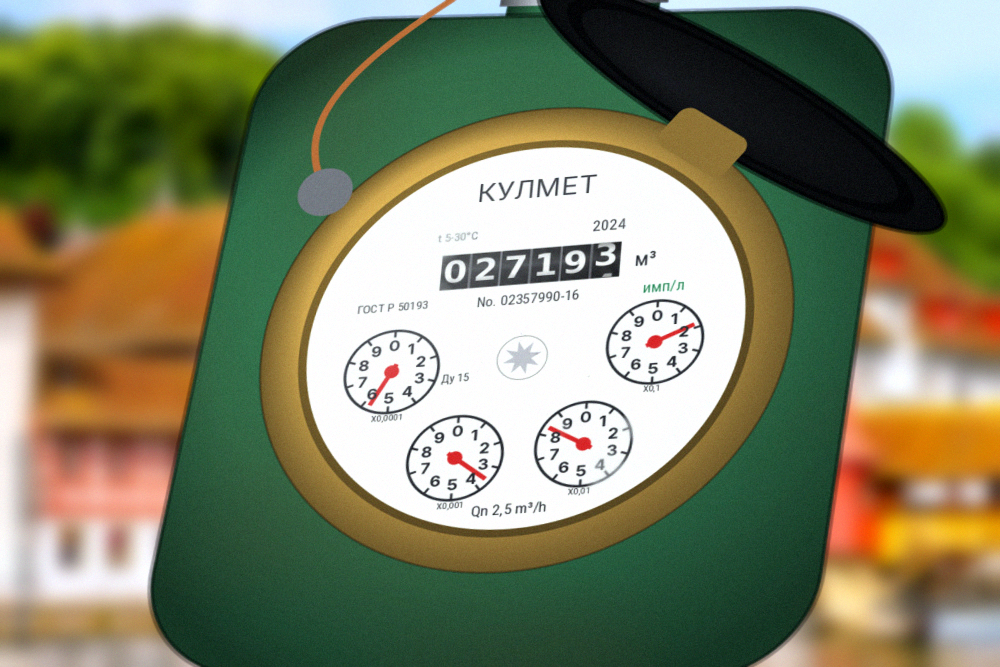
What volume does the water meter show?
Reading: 27193.1835 m³
